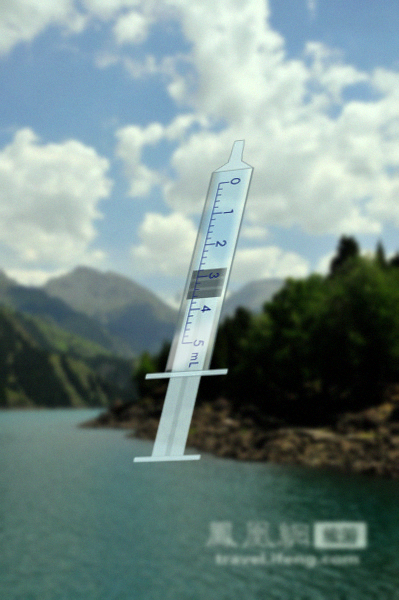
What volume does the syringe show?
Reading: 2.8 mL
